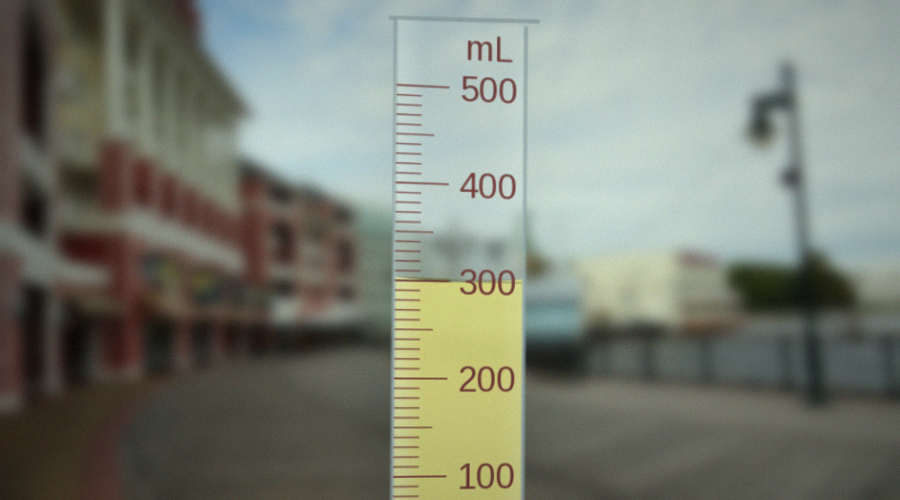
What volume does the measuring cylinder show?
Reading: 300 mL
